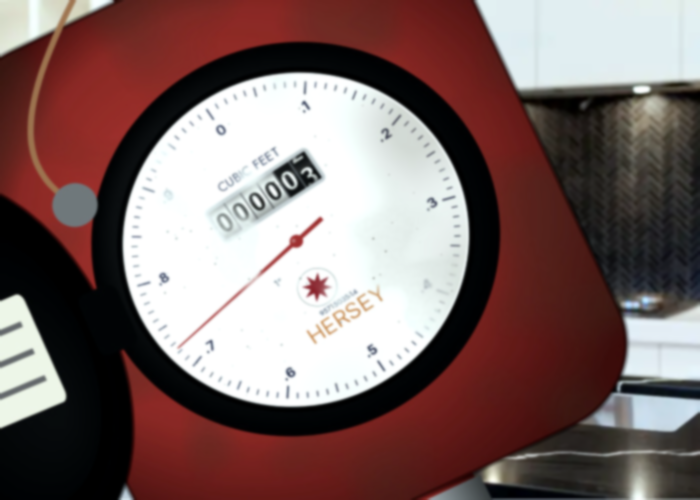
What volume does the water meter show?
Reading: 2.72 ft³
